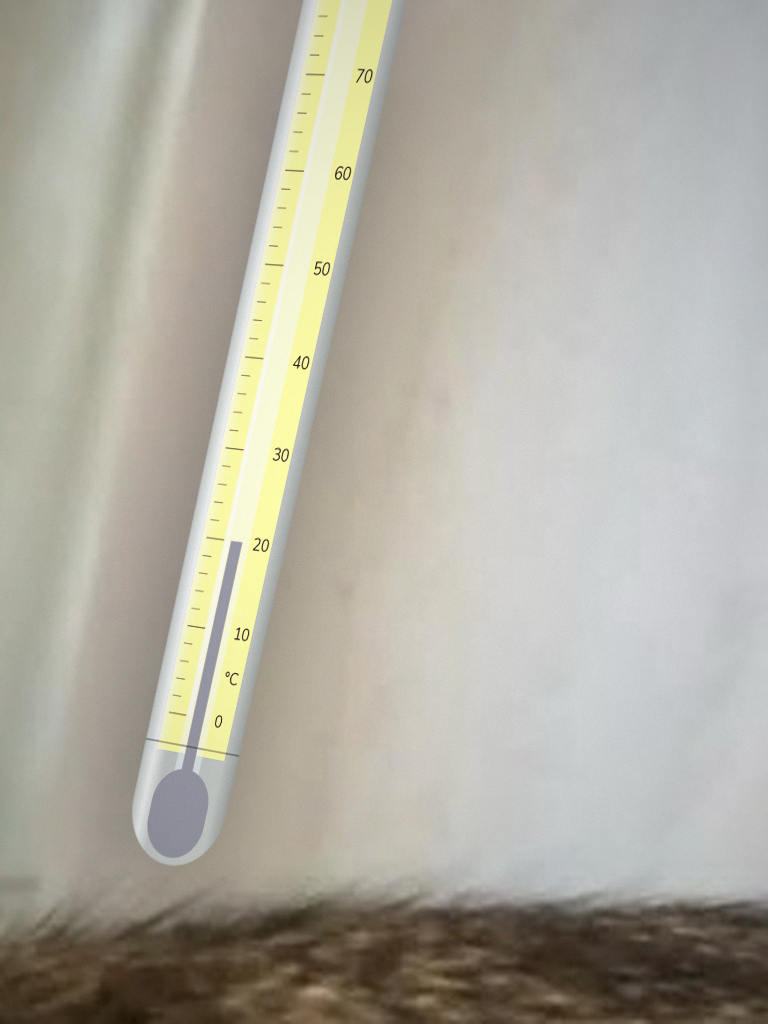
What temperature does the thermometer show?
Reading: 20 °C
